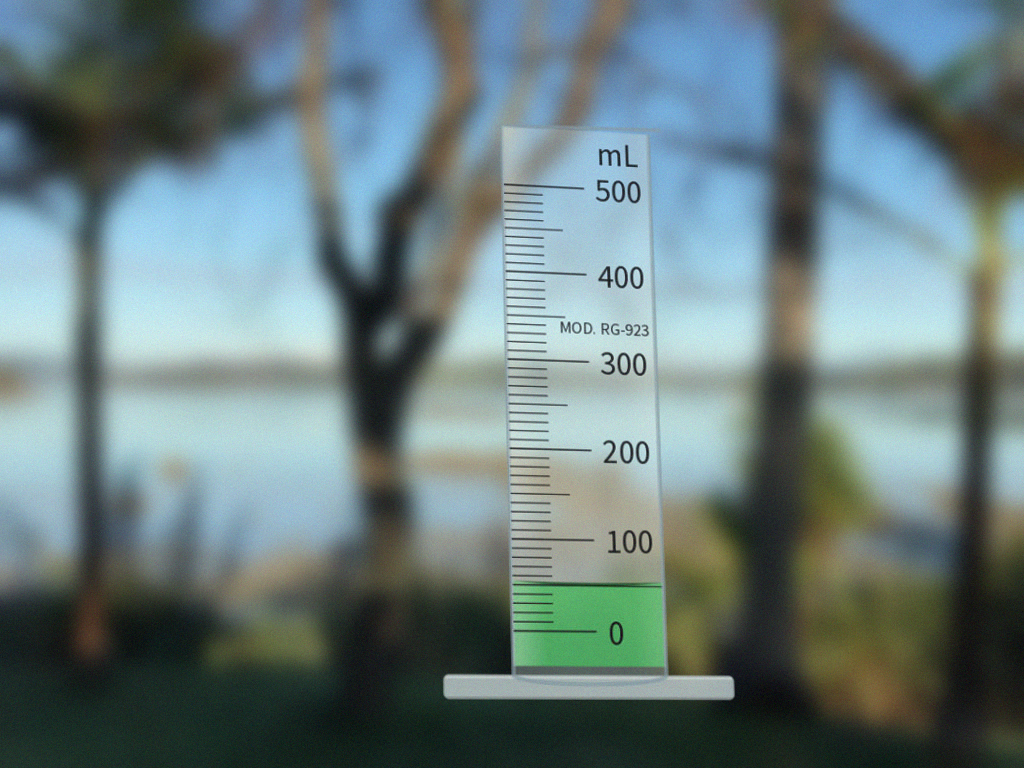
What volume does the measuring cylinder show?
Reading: 50 mL
